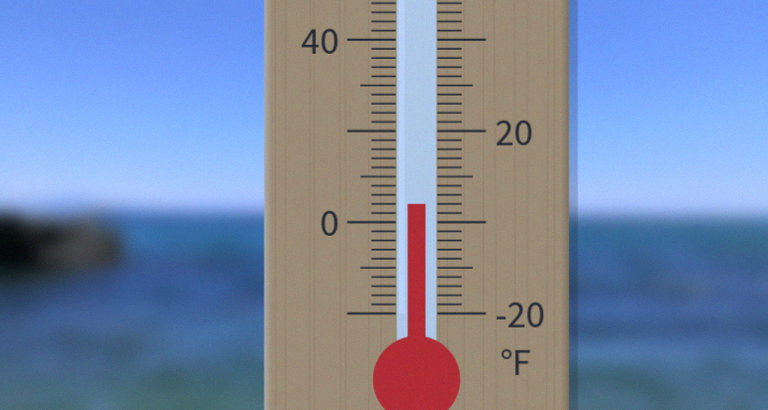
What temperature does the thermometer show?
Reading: 4 °F
